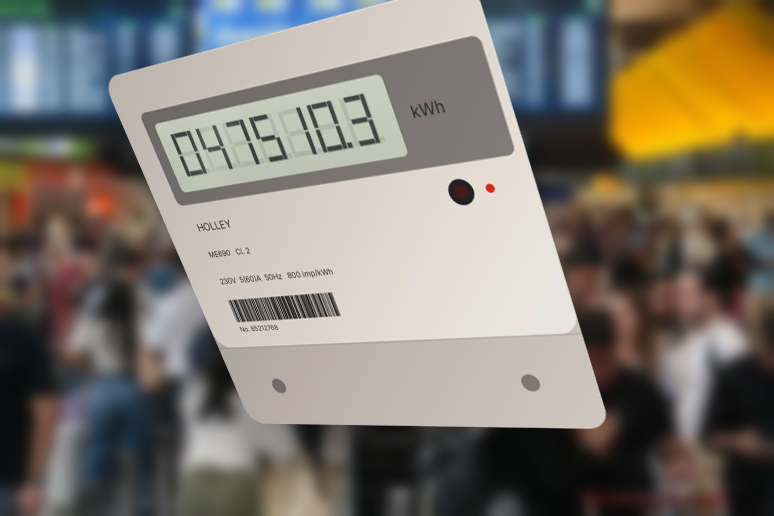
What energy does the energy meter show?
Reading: 47510.3 kWh
